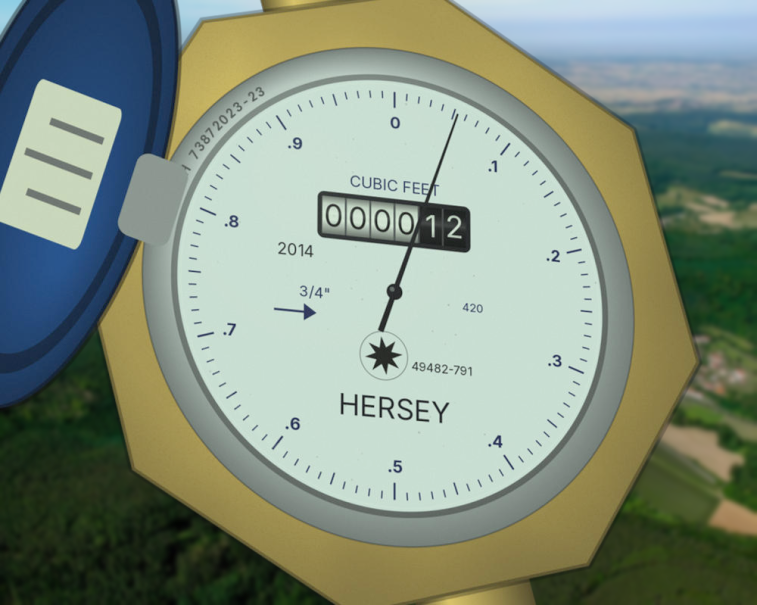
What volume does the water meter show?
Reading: 12.05 ft³
